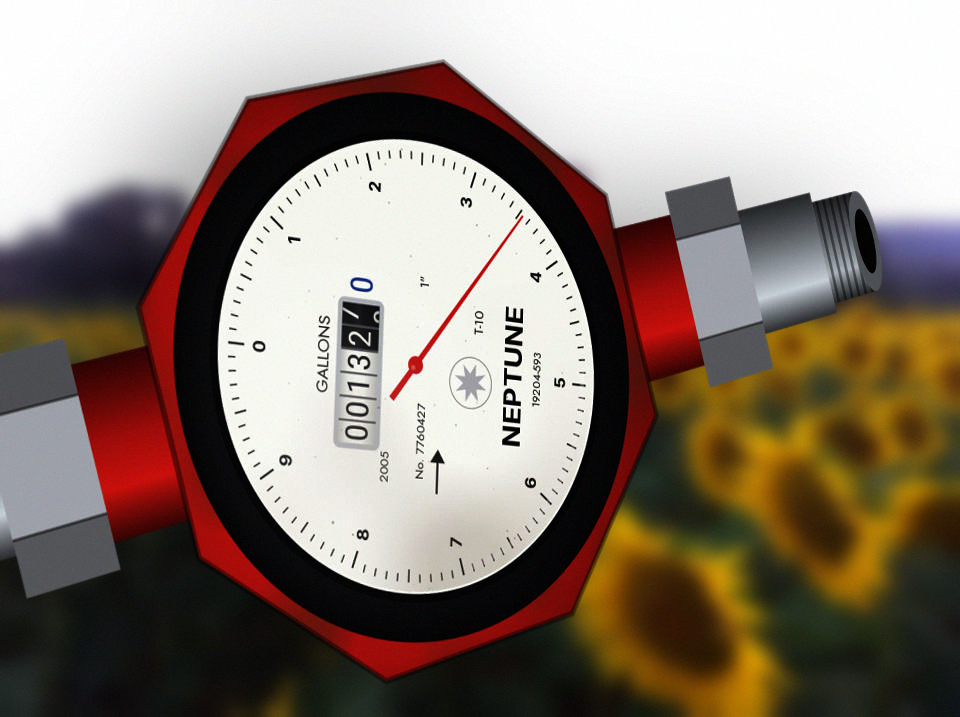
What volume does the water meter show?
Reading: 13273.5 gal
